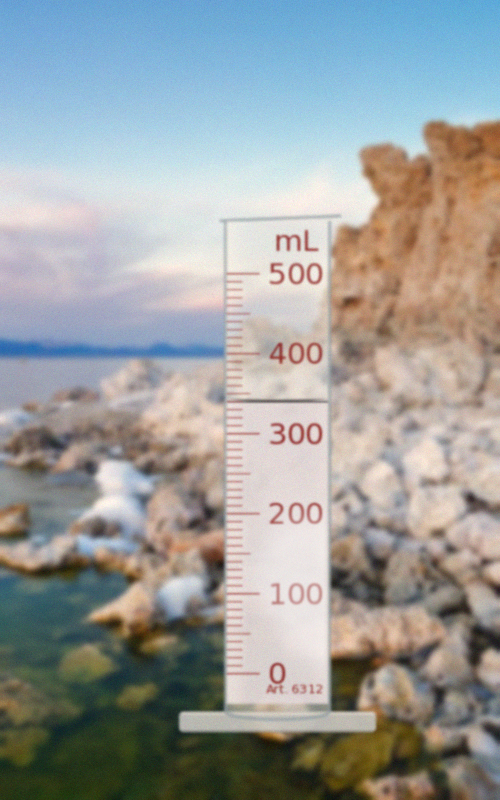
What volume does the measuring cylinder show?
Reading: 340 mL
